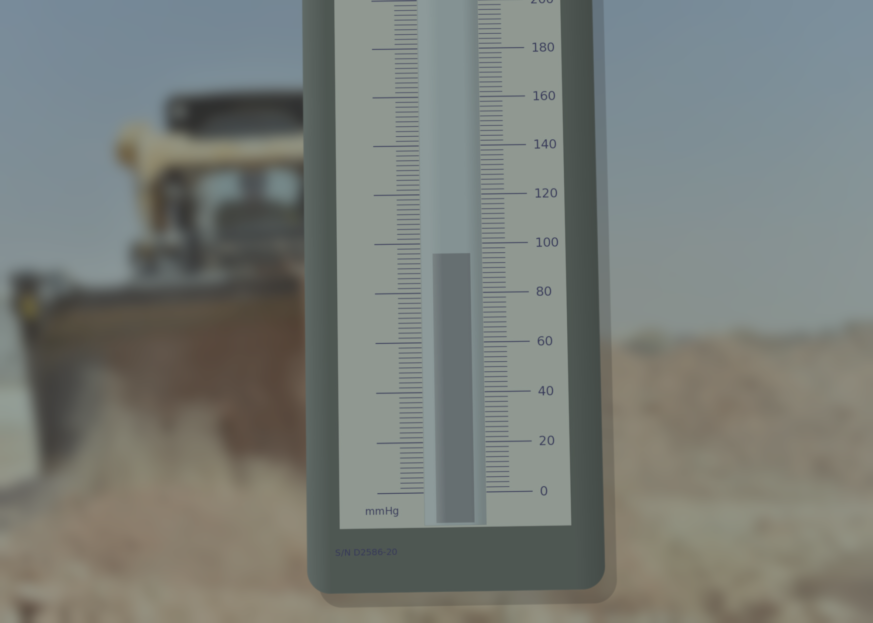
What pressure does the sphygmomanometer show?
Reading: 96 mmHg
